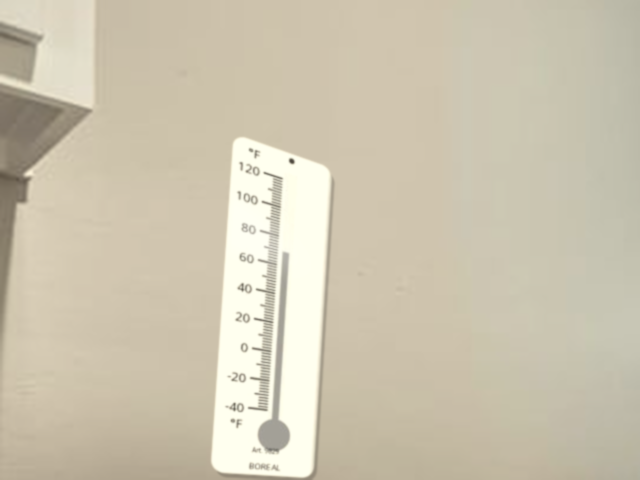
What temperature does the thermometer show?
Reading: 70 °F
